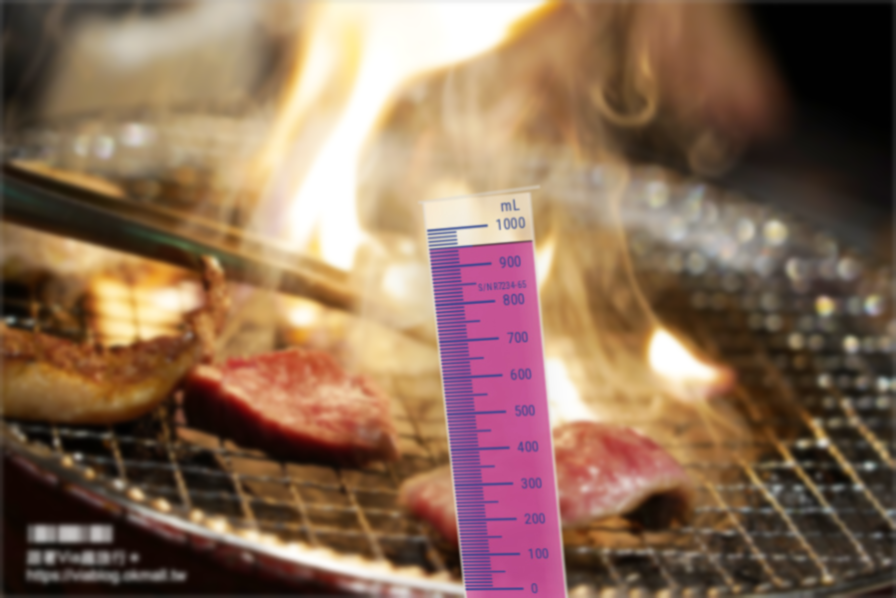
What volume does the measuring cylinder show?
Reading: 950 mL
